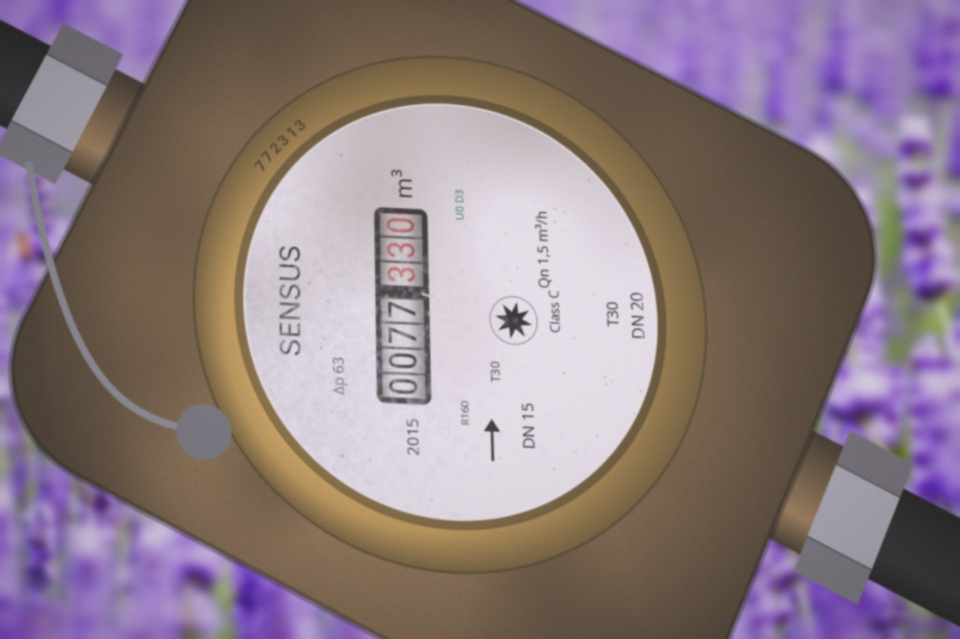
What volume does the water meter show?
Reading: 77.330 m³
